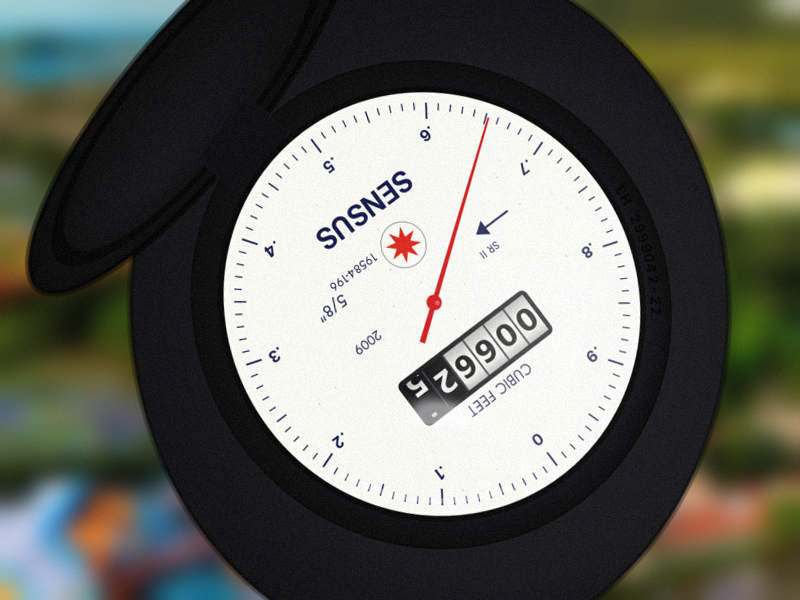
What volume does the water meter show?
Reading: 6624.65 ft³
